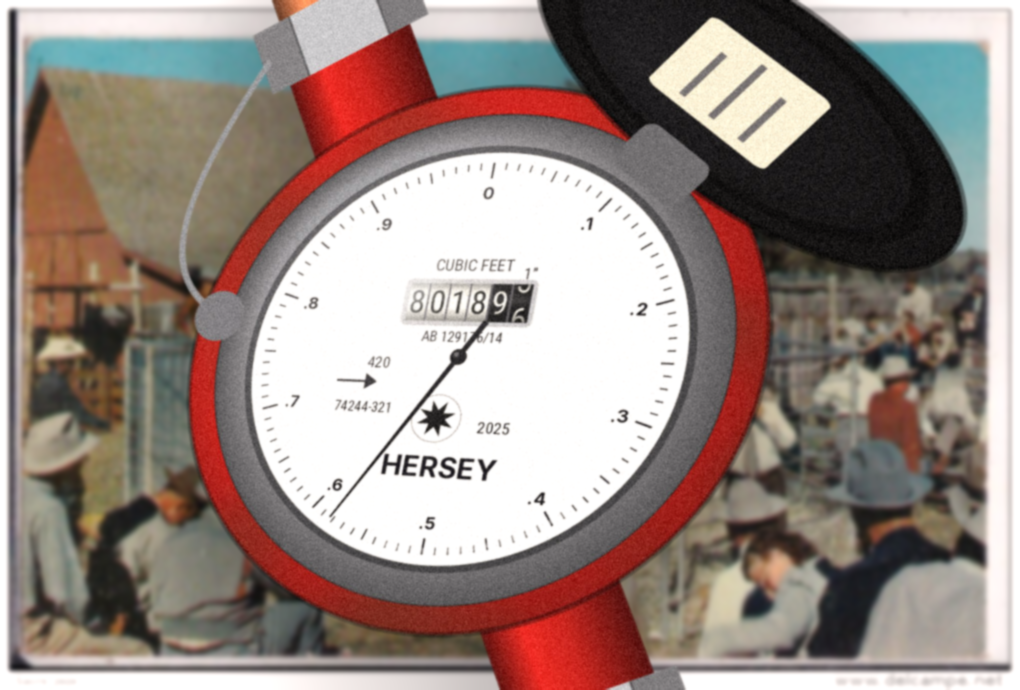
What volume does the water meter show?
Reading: 801895.58 ft³
